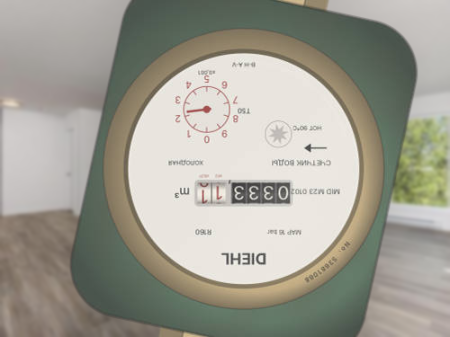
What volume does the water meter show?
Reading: 333.112 m³
